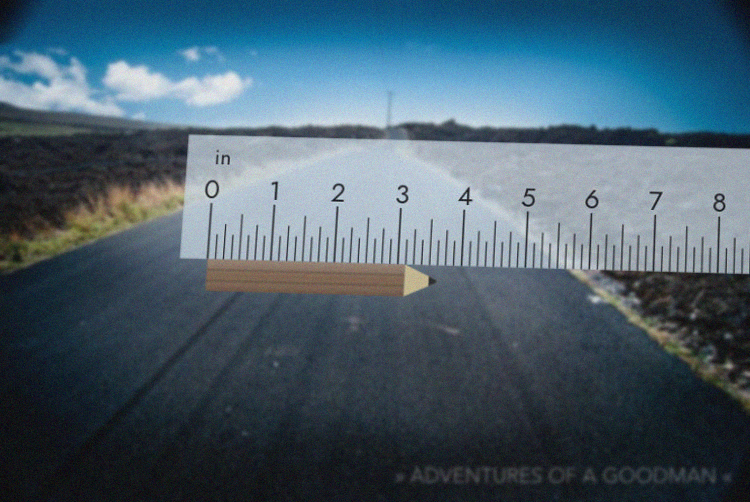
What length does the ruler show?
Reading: 3.625 in
